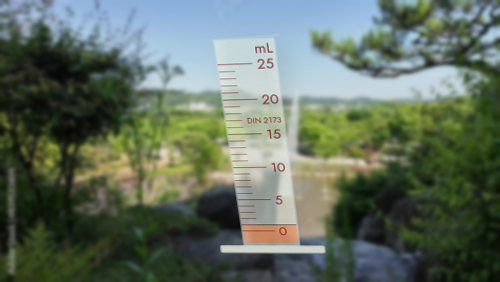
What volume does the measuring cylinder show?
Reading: 1 mL
